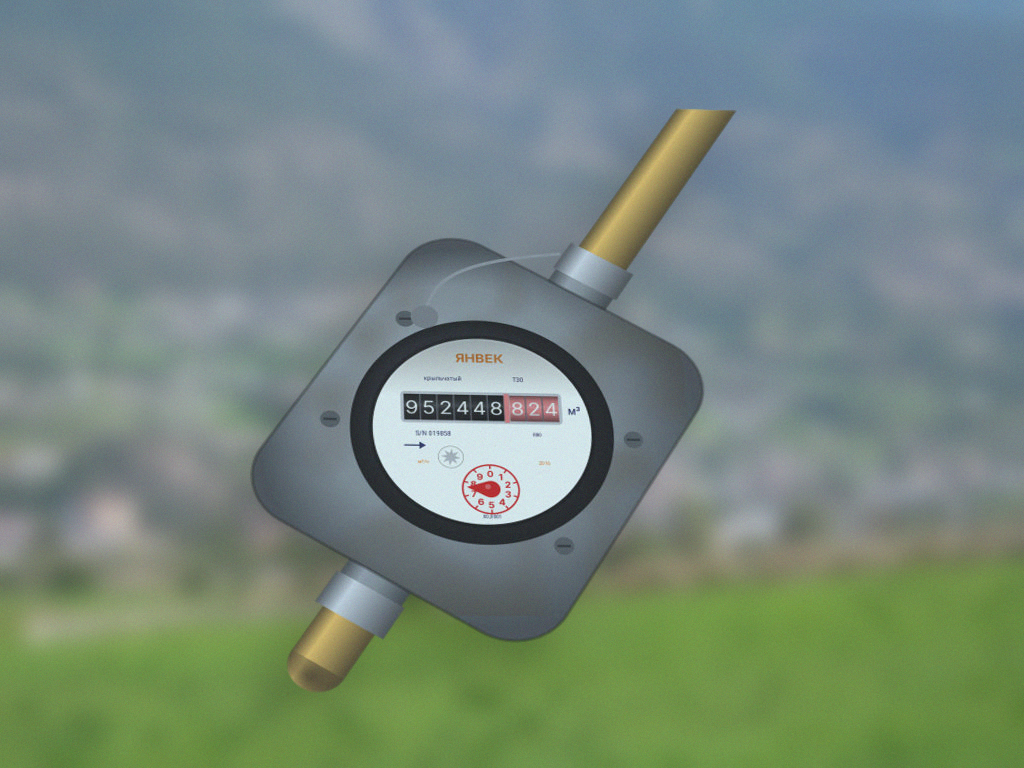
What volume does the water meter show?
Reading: 952448.8247 m³
